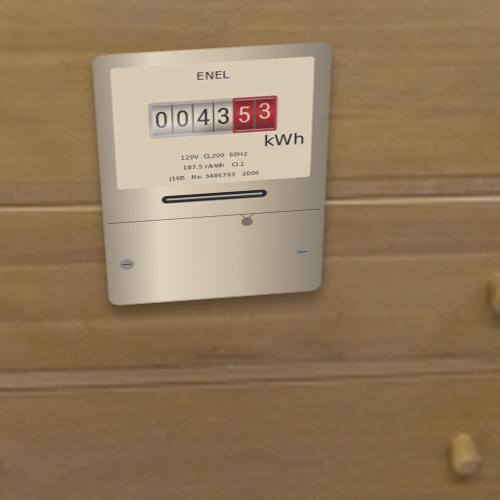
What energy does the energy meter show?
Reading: 43.53 kWh
